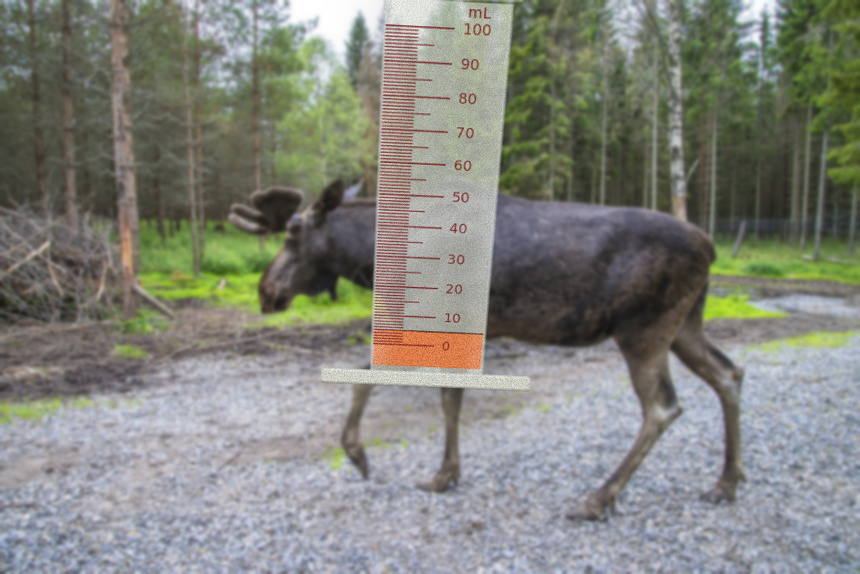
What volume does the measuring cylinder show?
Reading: 5 mL
